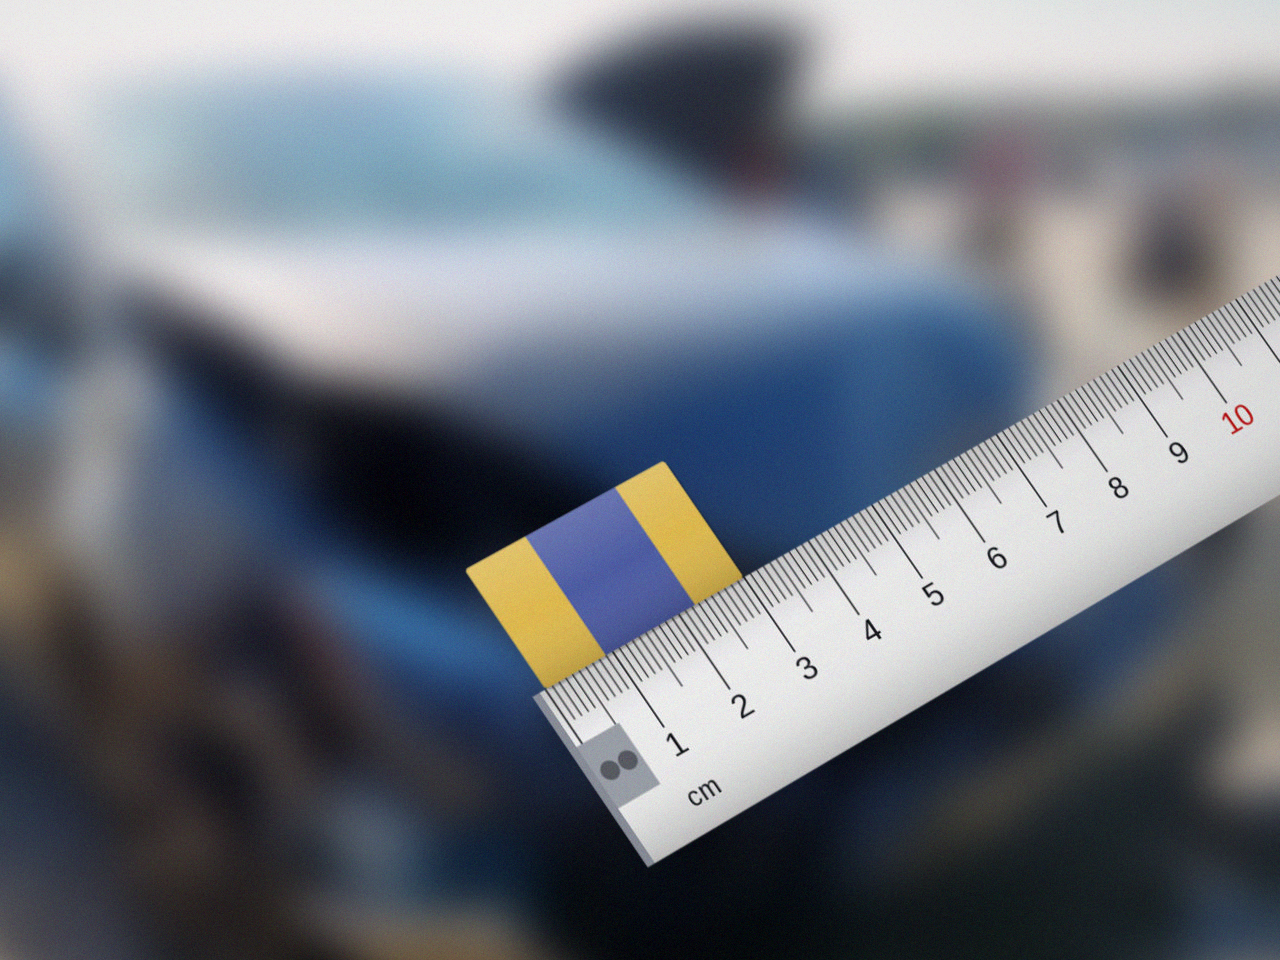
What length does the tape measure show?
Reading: 3 cm
